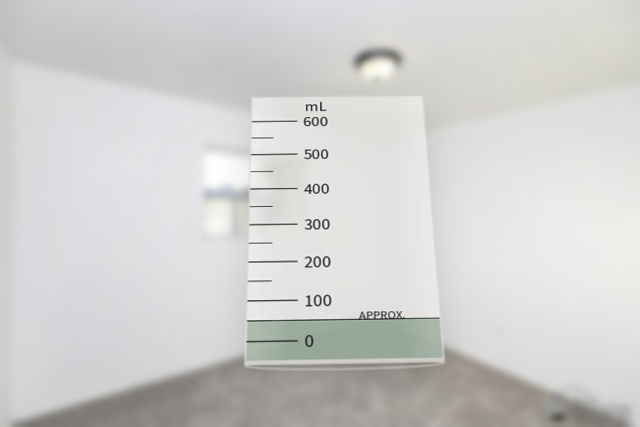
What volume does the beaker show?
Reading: 50 mL
